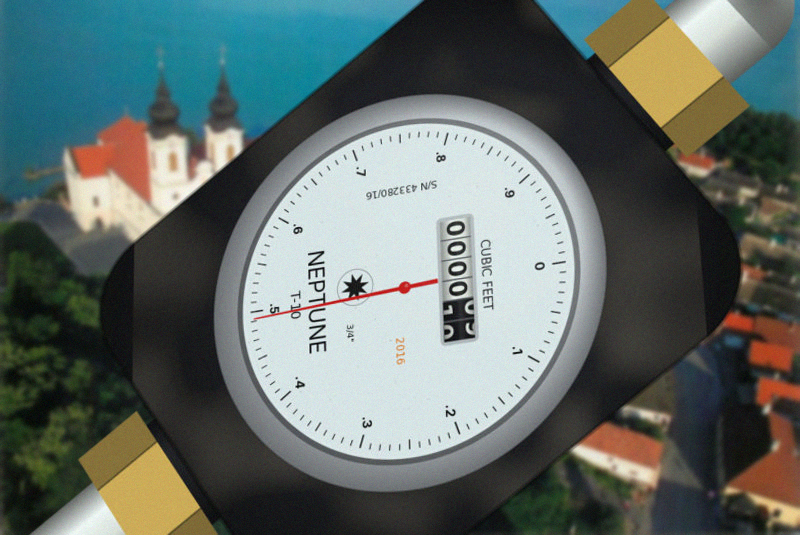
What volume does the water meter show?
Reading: 9.49 ft³
